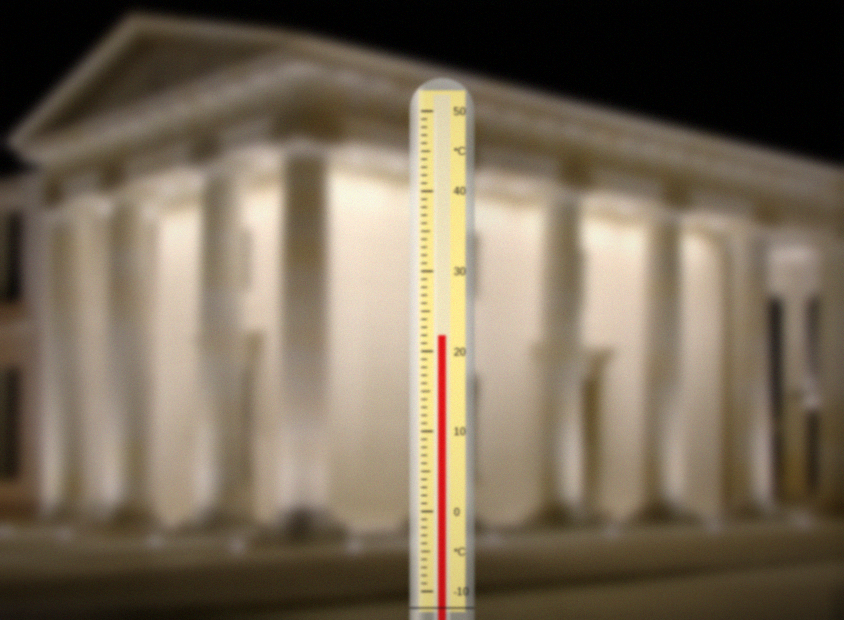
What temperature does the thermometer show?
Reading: 22 °C
